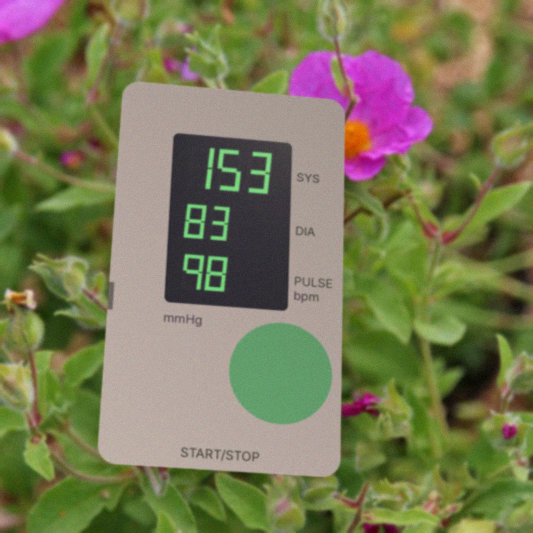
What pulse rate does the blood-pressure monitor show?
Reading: 98 bpm
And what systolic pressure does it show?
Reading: 153 mmHg
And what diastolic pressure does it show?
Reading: 83 mmHg
